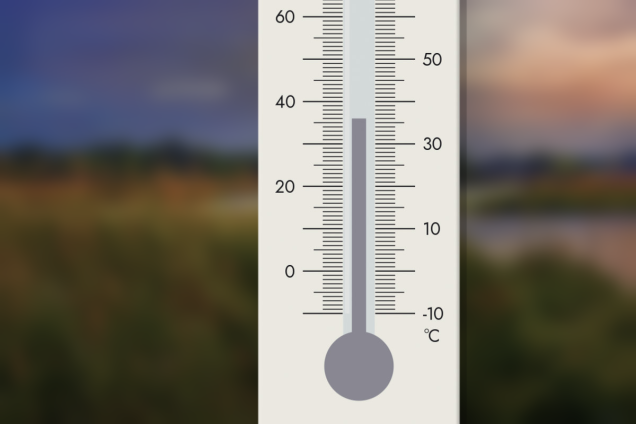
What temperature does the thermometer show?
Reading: 36 °C
